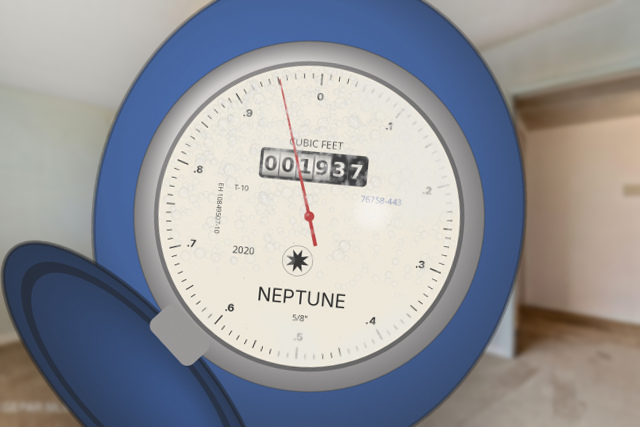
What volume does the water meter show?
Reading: 1936.95 ft³
